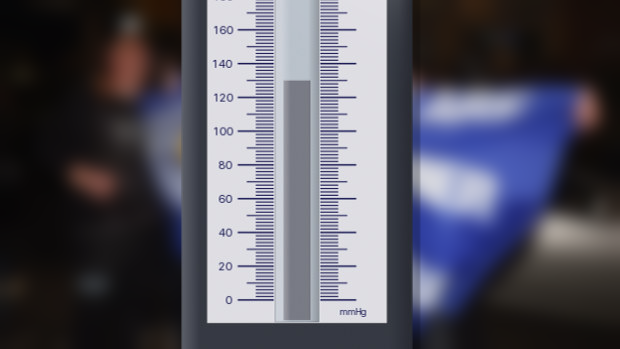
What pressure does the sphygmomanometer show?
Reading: 130 mmHg
